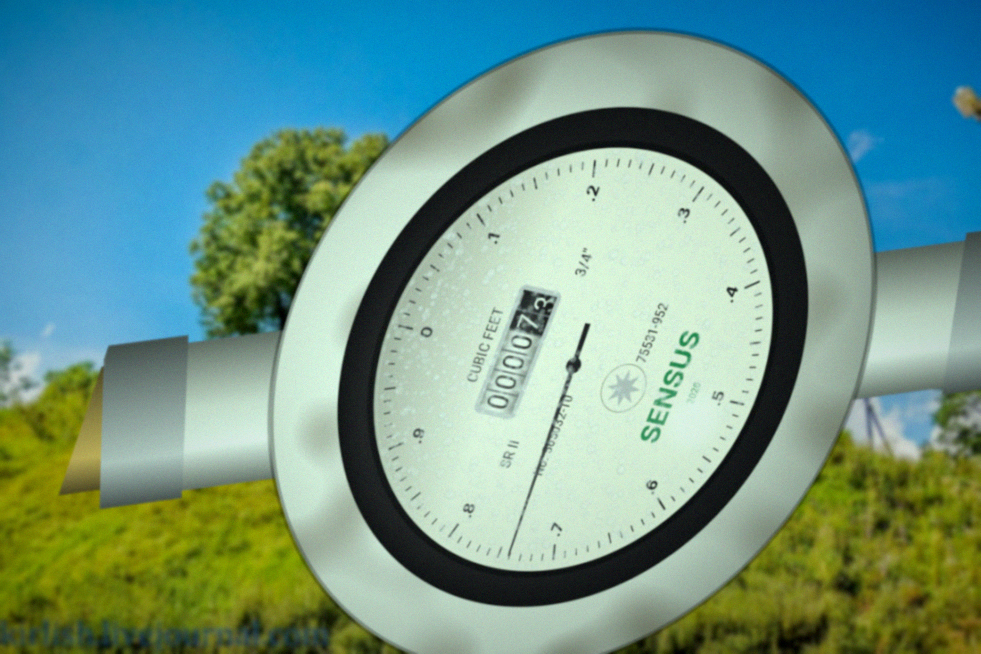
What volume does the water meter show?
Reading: 72.74 ft³
